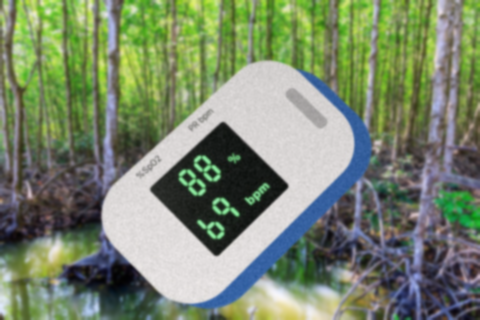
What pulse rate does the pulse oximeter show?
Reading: 69 bpm
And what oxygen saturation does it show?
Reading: 88 %
